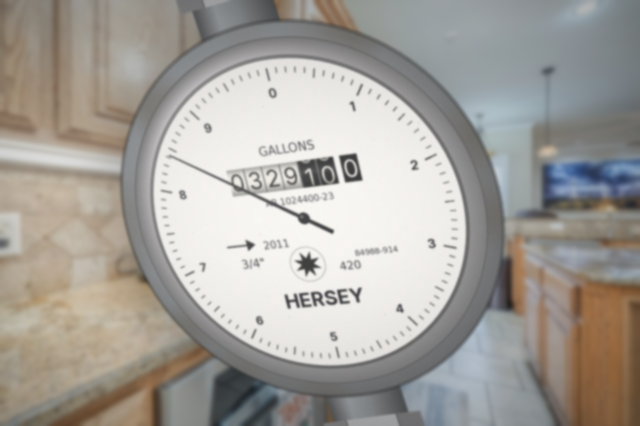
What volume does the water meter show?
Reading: 329098.4 gal
